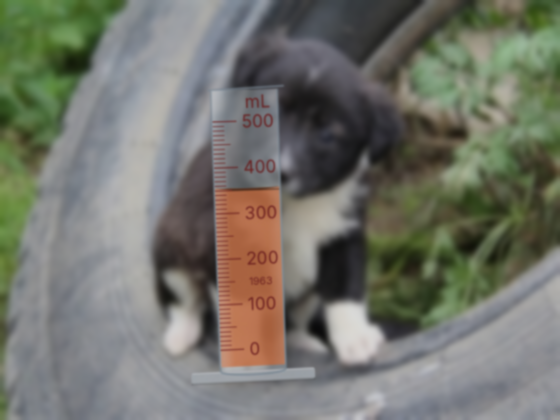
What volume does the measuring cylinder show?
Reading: 350 mL
